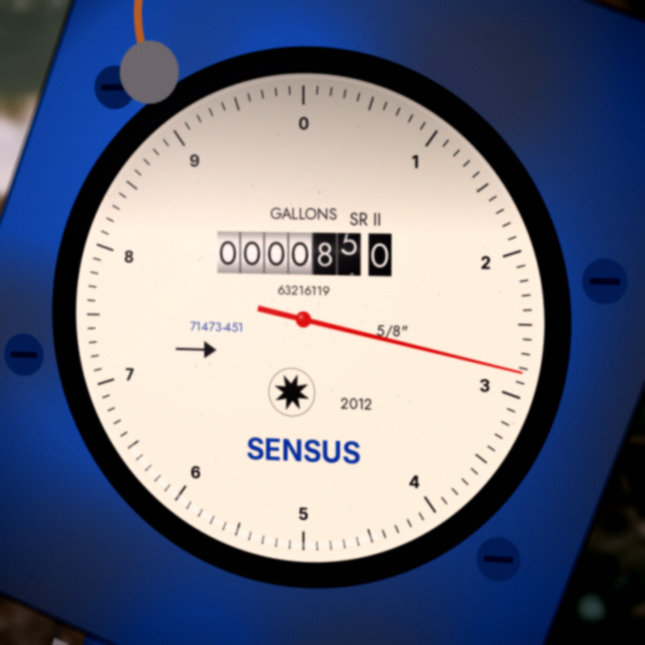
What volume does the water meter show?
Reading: 852.8 gal
